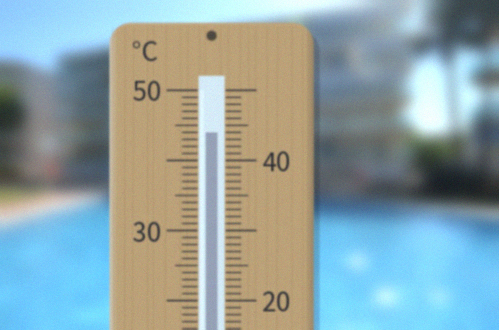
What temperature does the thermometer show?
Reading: 44 °C
